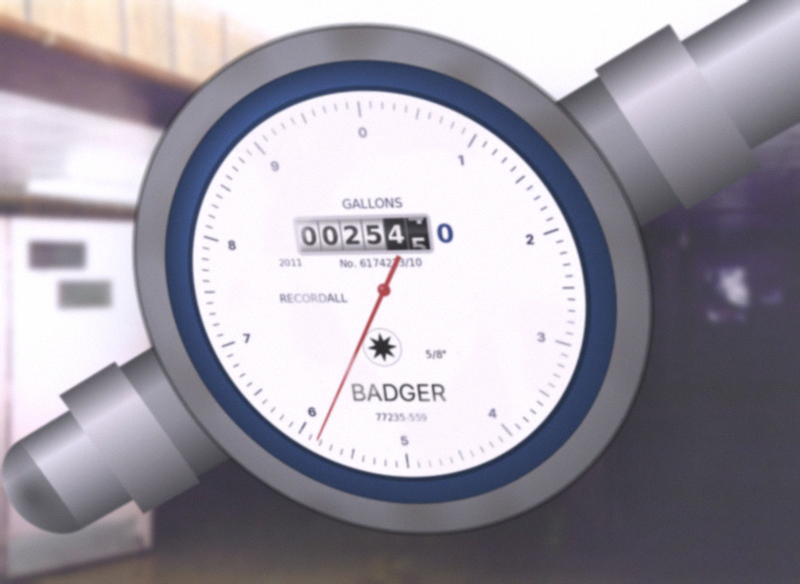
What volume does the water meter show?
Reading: 25445.8 gal
